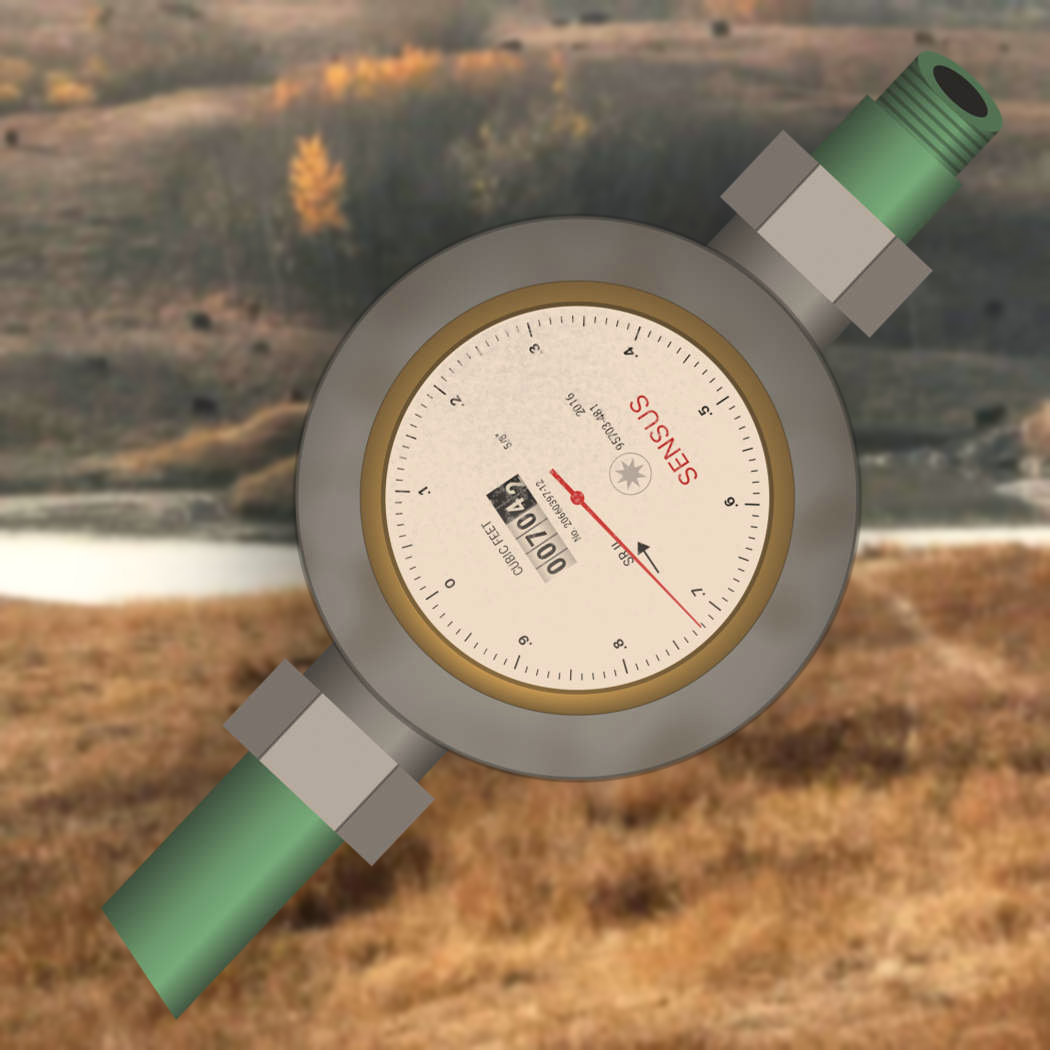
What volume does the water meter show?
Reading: 7041.72 ft³
